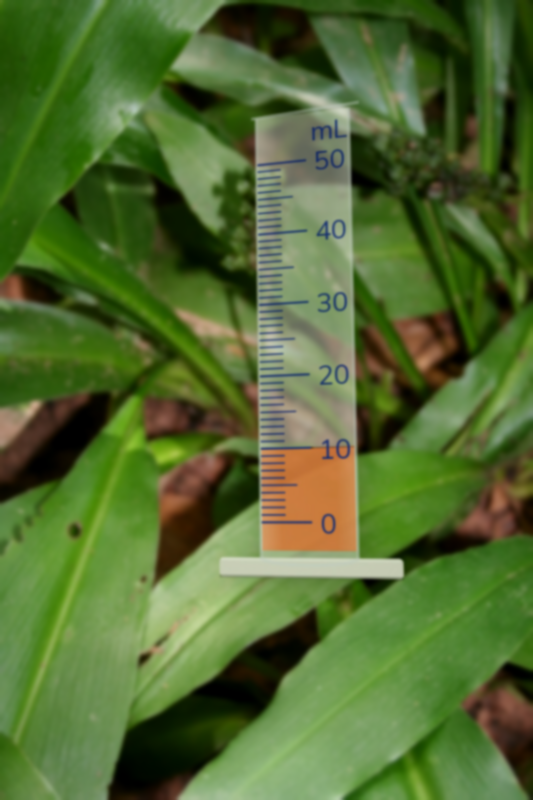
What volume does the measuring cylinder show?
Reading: 10 mL
